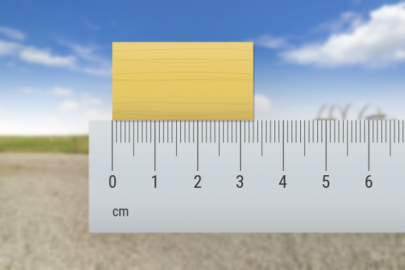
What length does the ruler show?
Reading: 3.3 cm
